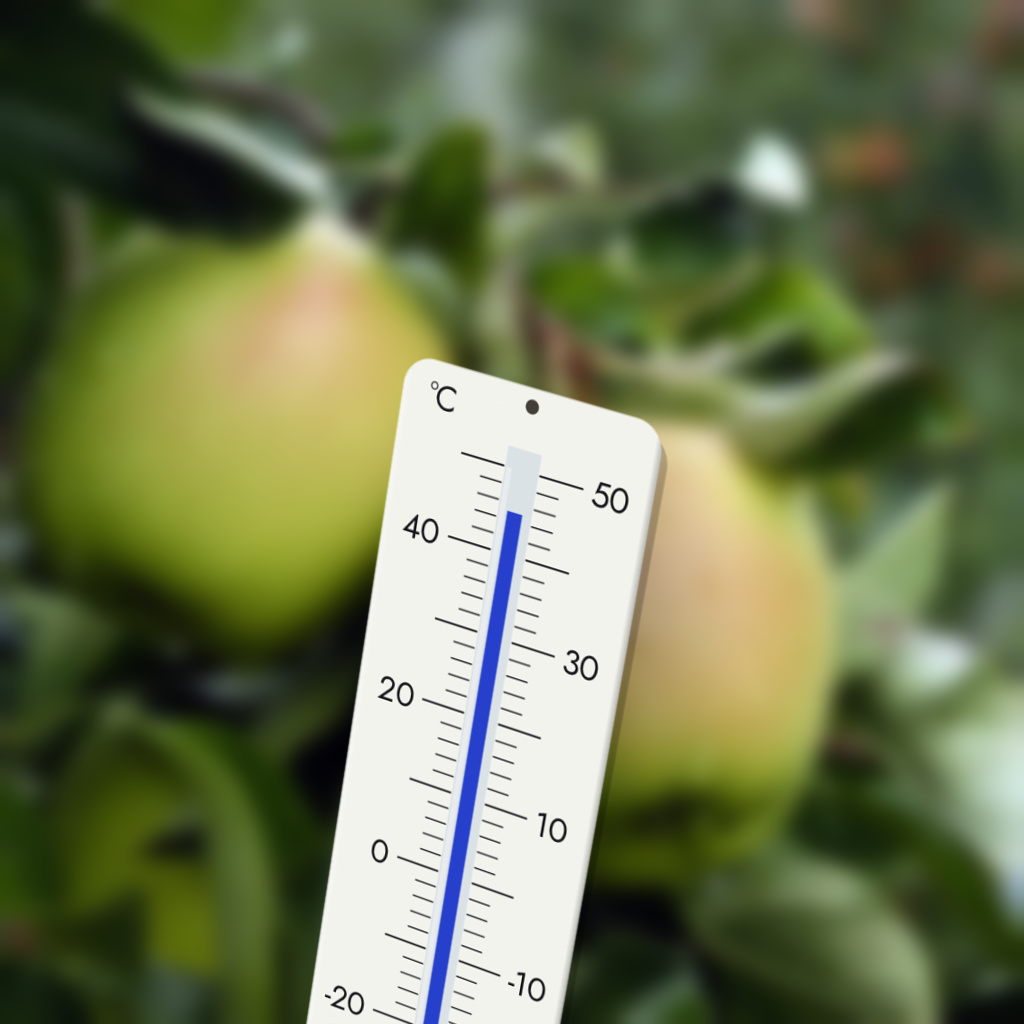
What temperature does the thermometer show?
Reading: 45 °C
